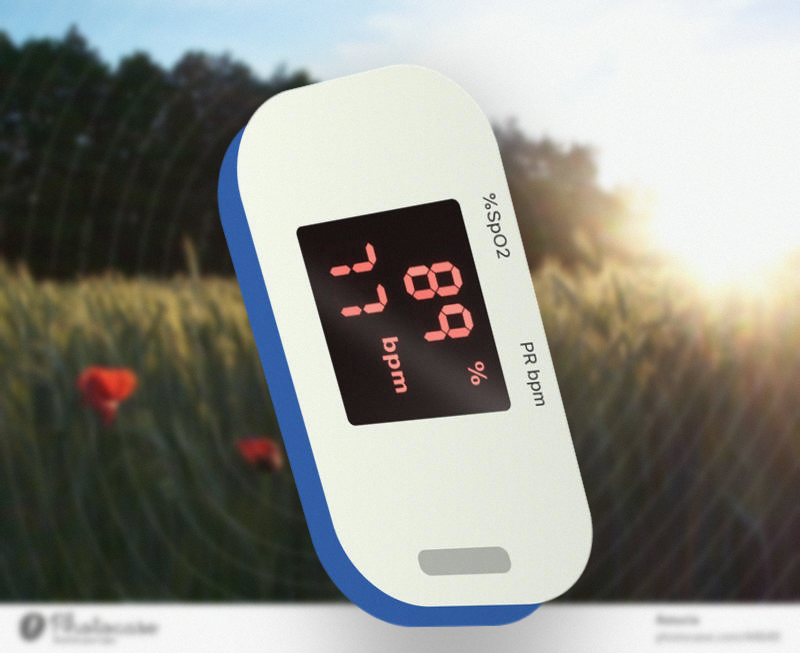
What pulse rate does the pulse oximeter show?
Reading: 77 bpm
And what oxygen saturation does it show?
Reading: 89 %
